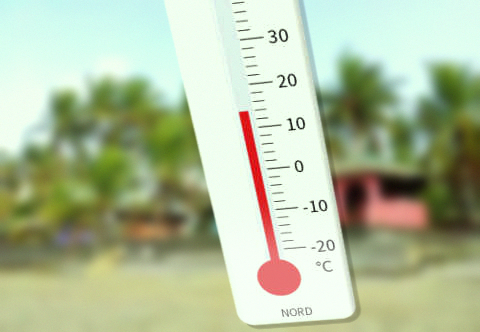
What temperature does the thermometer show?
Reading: 14 °C
